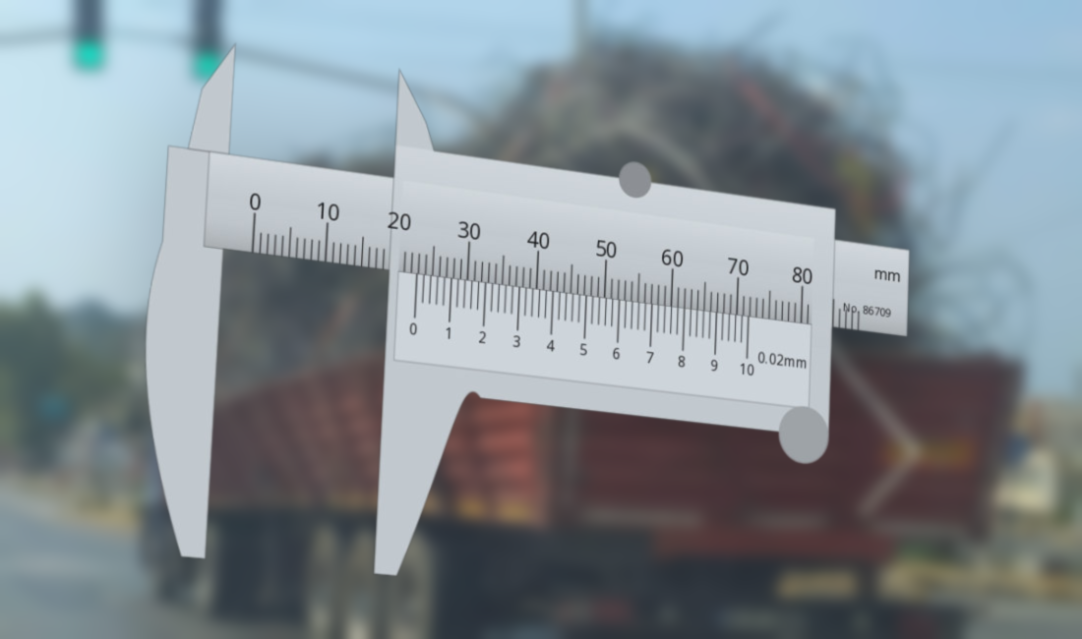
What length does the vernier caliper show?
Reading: 22.8 mm
